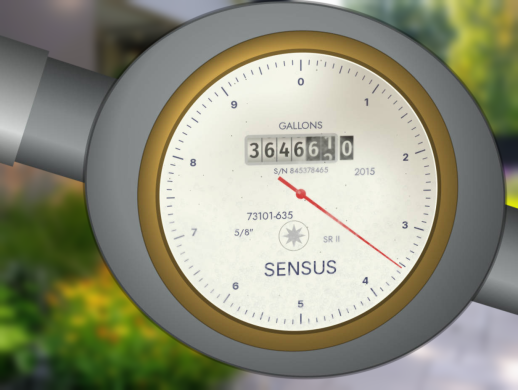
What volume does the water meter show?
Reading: 3646613.5 gal
